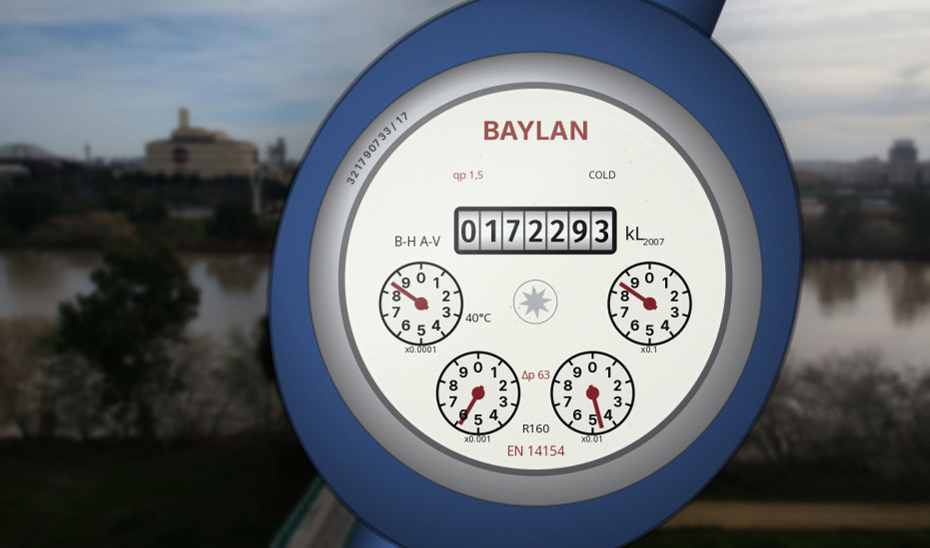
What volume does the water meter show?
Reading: 172293.8458 kL
